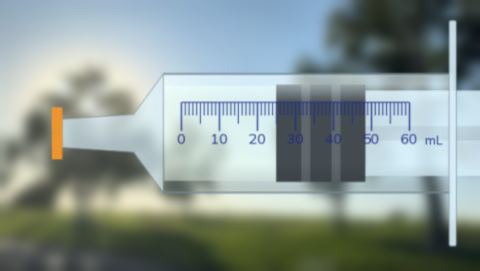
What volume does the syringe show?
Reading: 25 mL
